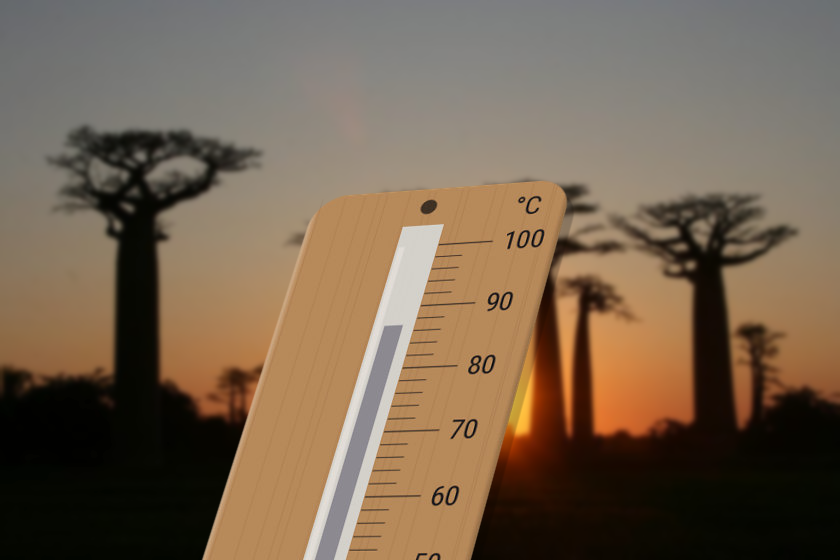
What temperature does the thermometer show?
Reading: 87 °C
